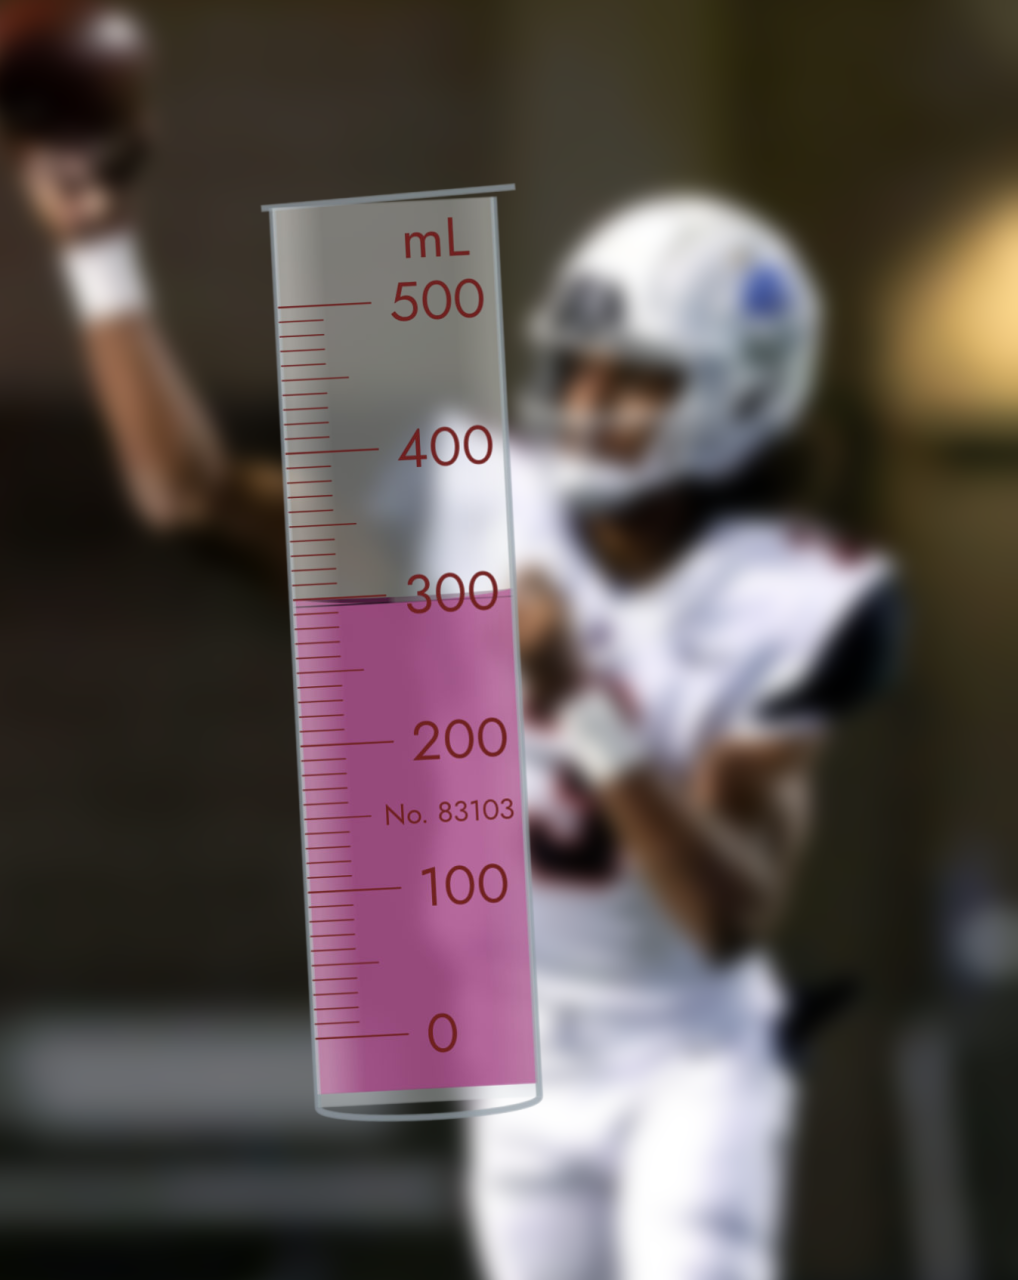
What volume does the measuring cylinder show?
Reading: 295 mL
